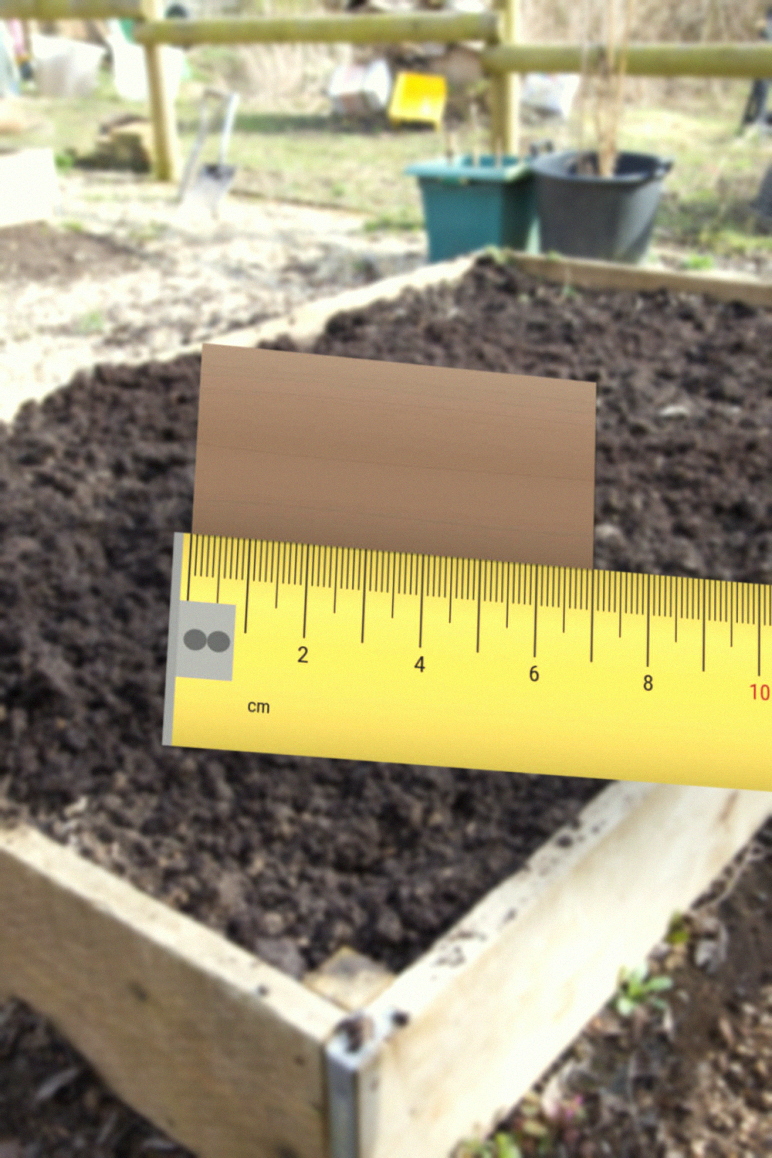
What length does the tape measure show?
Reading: 7 cm
